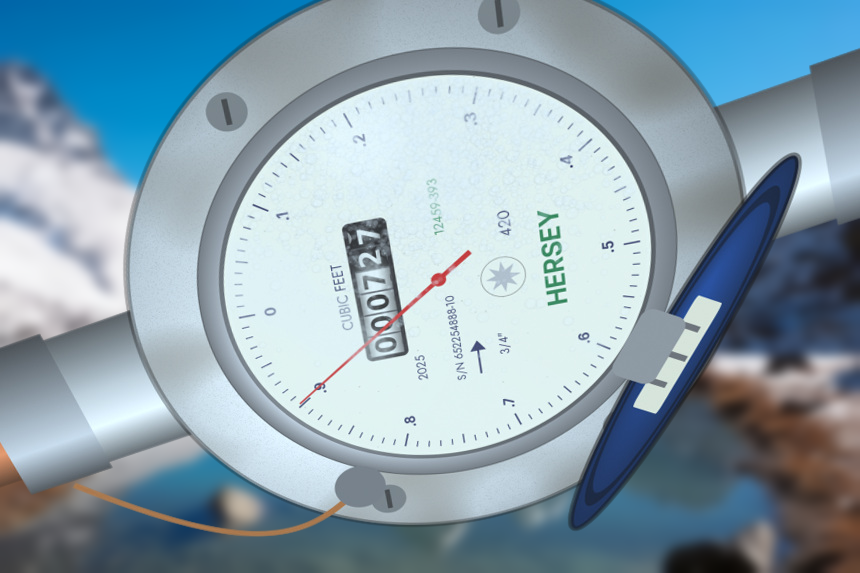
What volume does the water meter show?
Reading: 726.90 ft³
